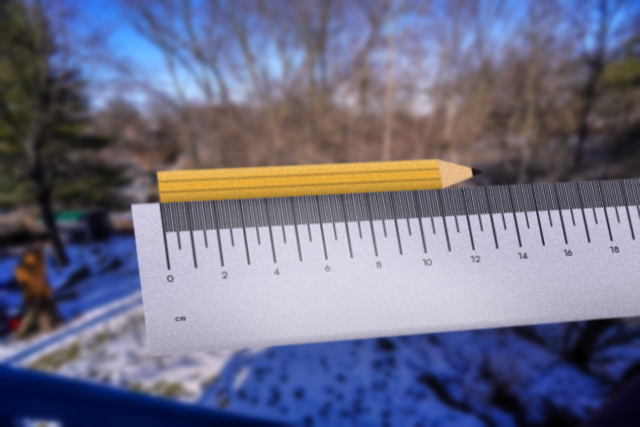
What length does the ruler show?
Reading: 13 cm
